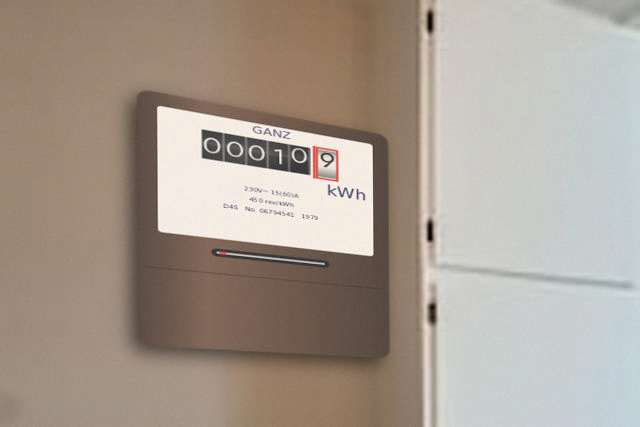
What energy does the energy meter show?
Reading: 10.9 kWh
